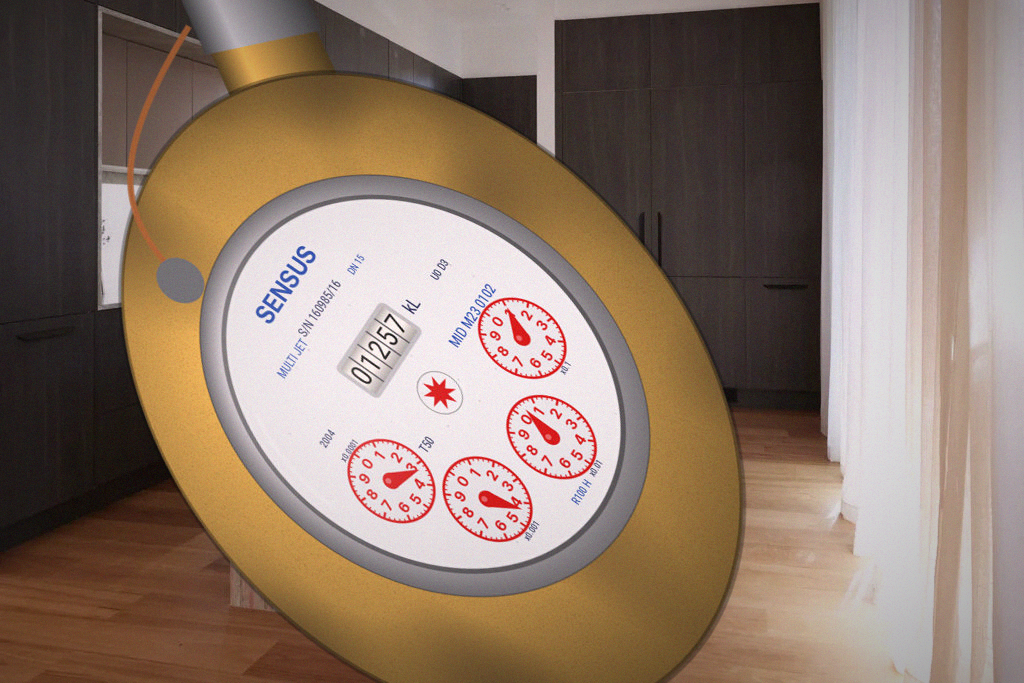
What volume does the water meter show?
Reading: 1257.1043 kL
